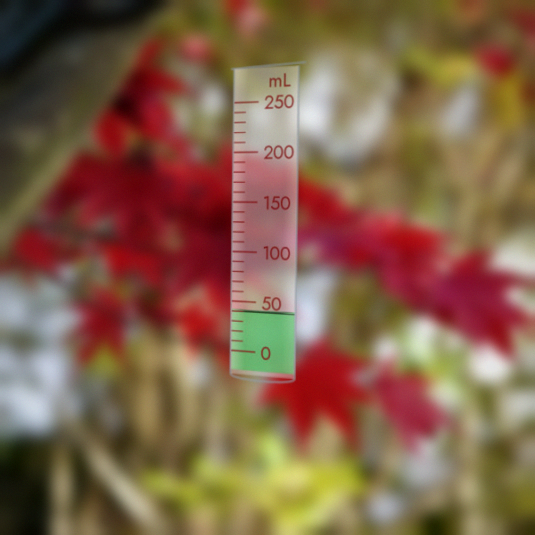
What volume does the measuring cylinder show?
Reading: 40 mL
